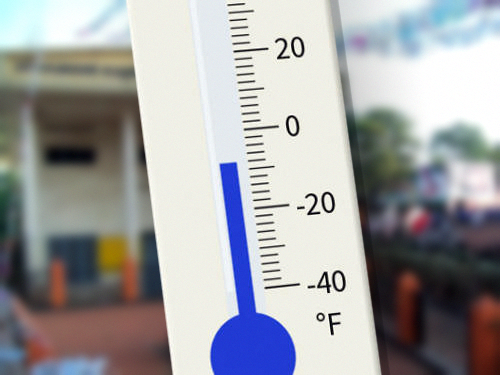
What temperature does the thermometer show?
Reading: -8 °F
